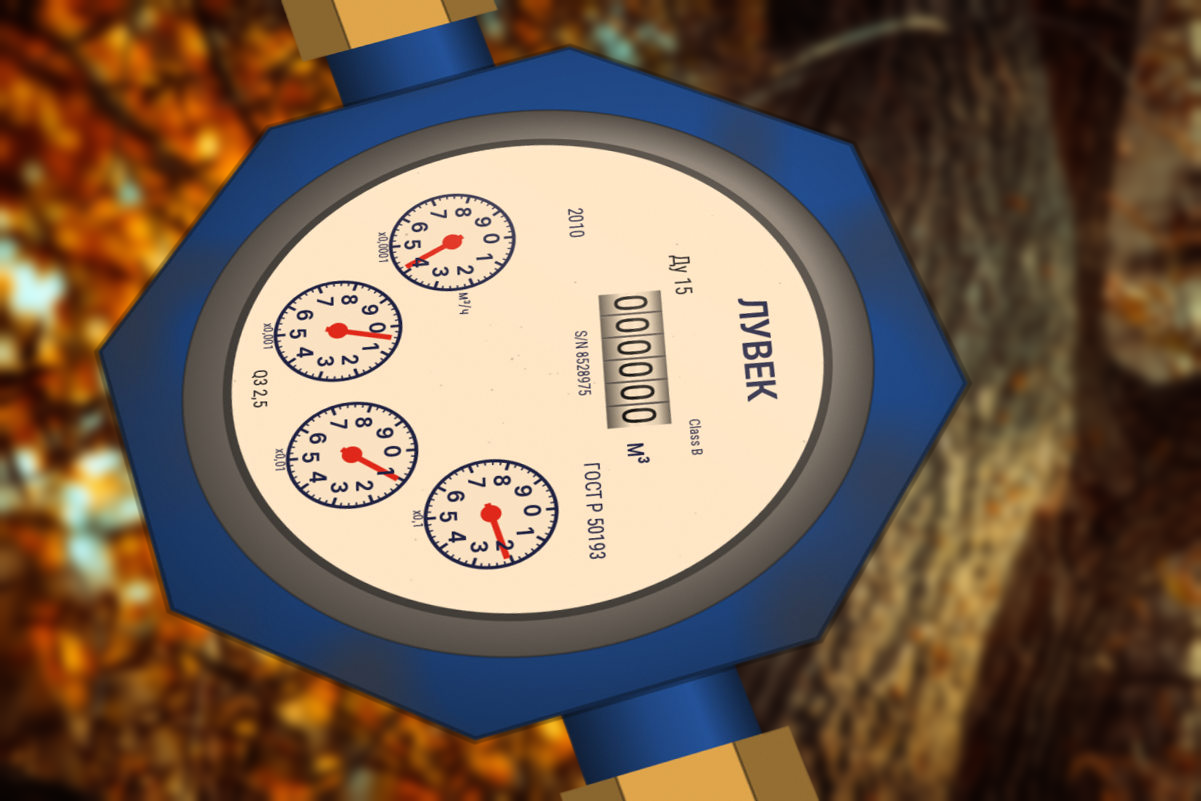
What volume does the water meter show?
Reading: 0.2104 m³
